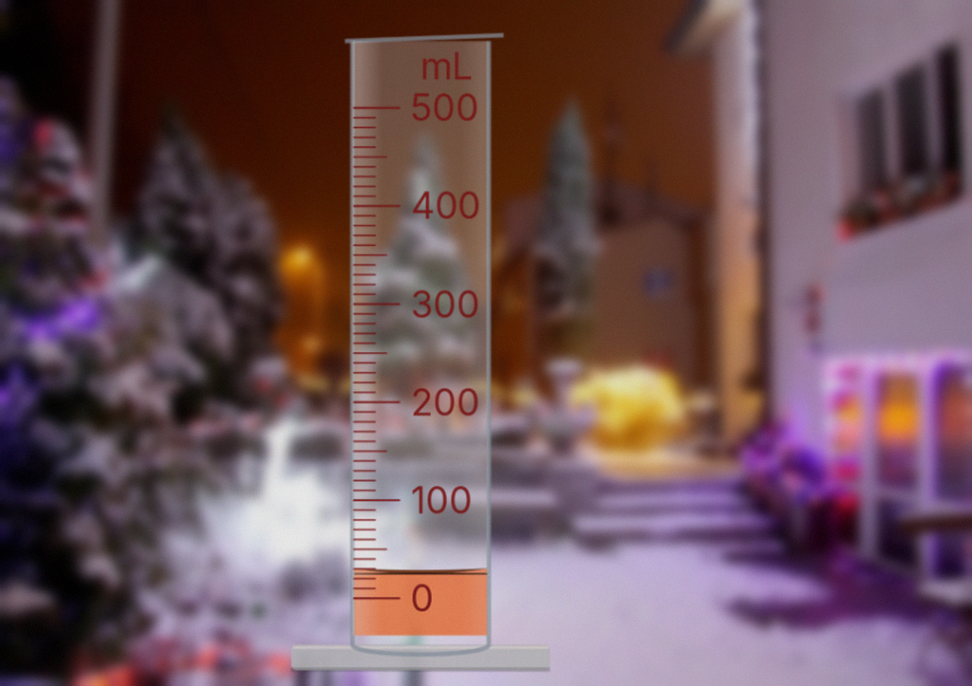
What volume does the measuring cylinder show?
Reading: 25 mL
